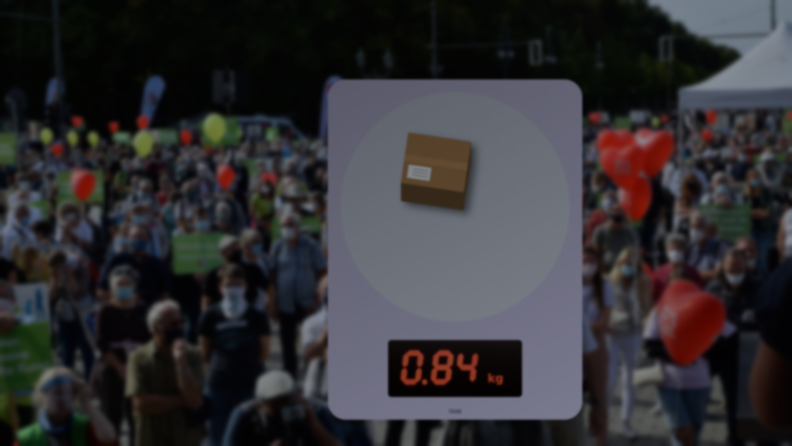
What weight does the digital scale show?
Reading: 0.84 kg
